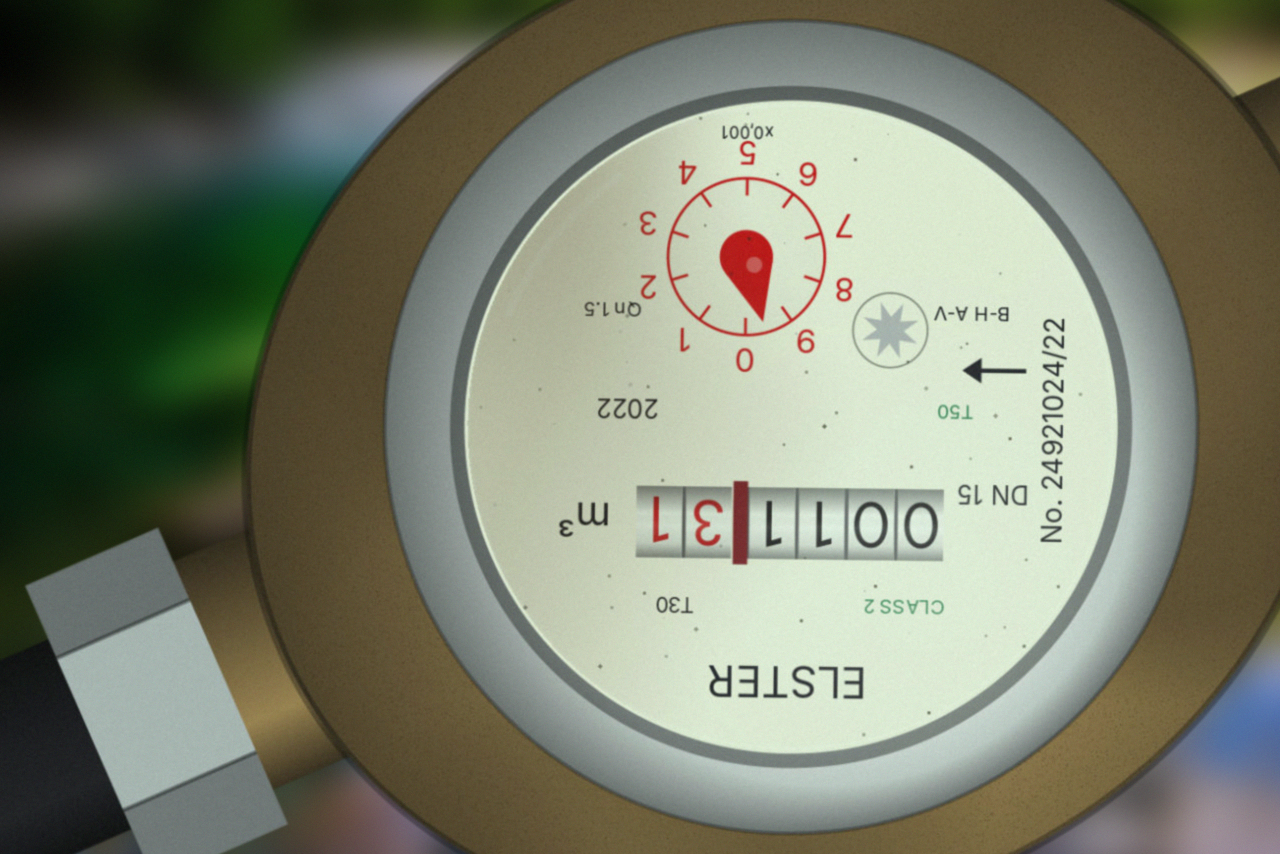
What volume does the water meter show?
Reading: 11.309 m³
